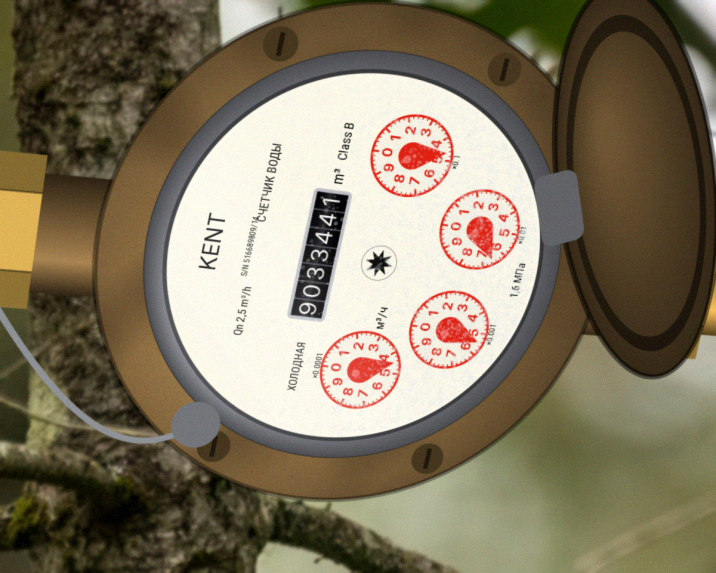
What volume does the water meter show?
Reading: 9033441.4654 m³
